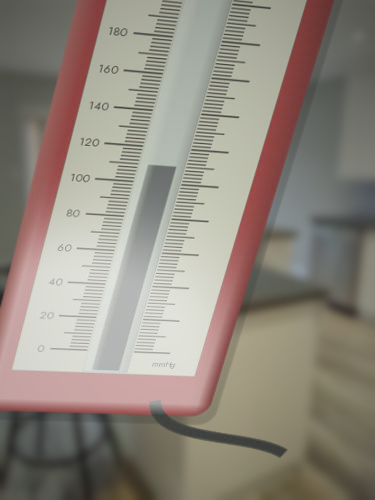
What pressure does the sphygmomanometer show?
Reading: 110 mmHg
